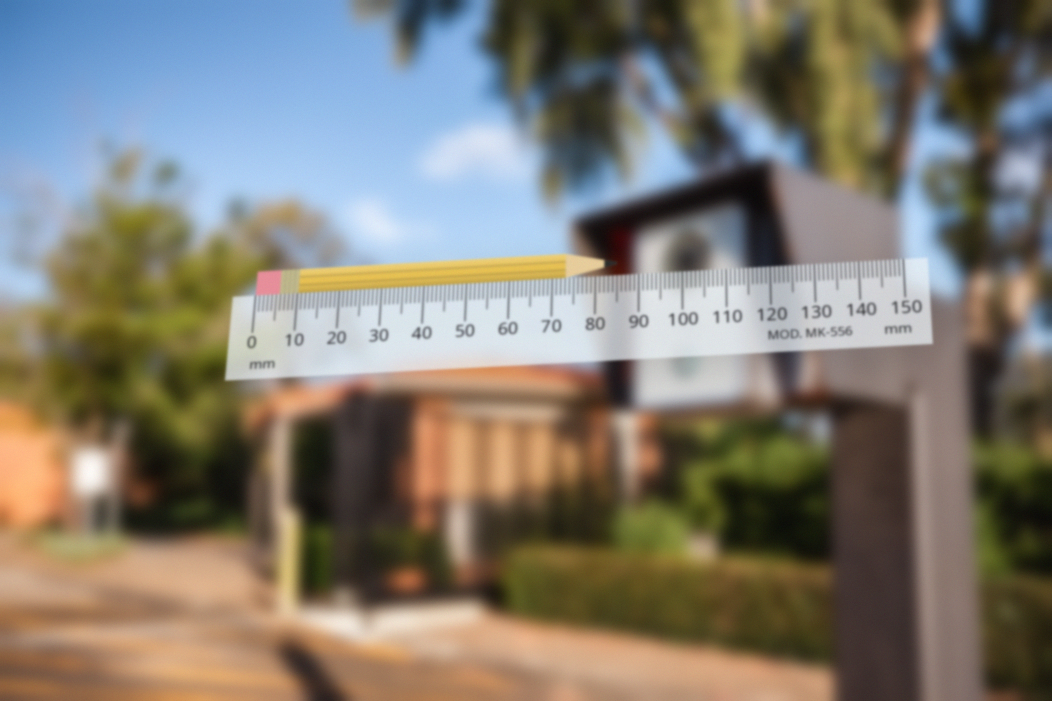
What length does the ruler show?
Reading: 85 mm
